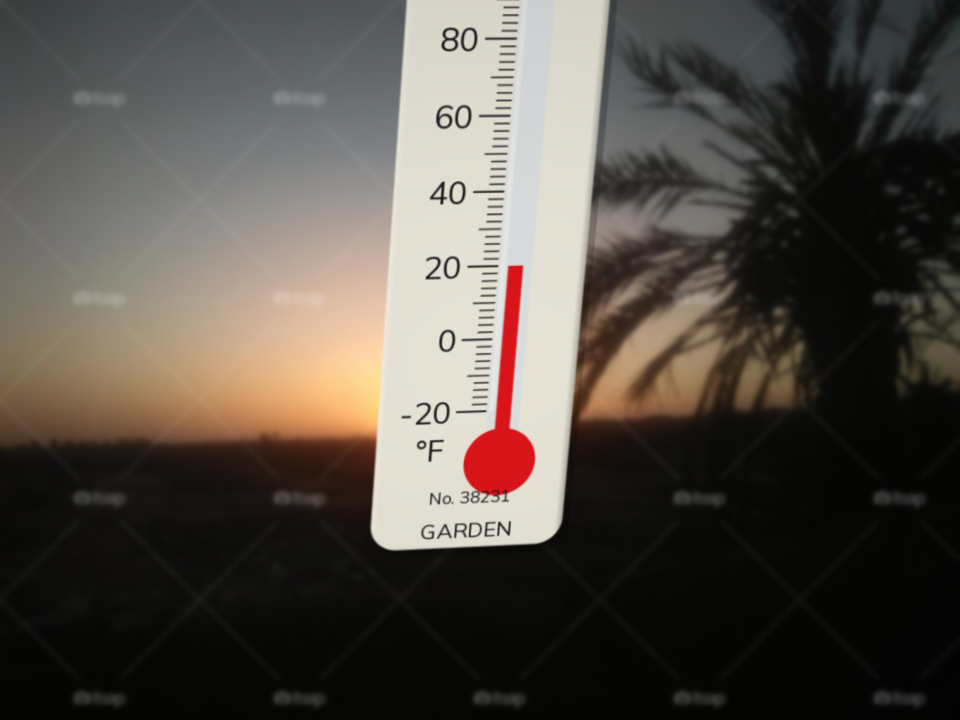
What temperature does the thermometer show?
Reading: 20 °F
